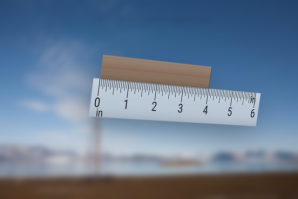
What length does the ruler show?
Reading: 4 in
